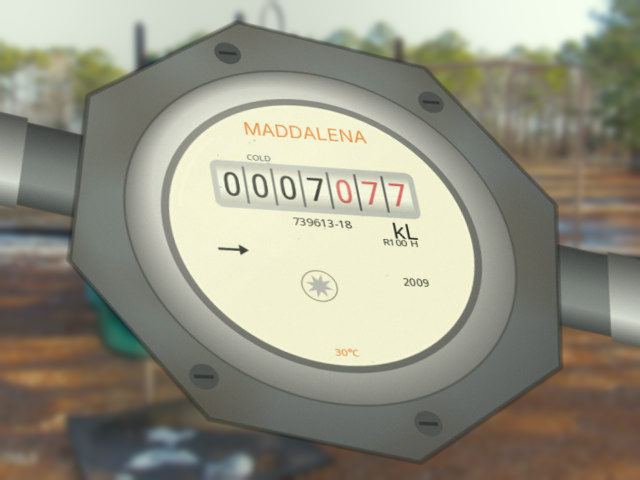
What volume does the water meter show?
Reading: 7.077 kL
